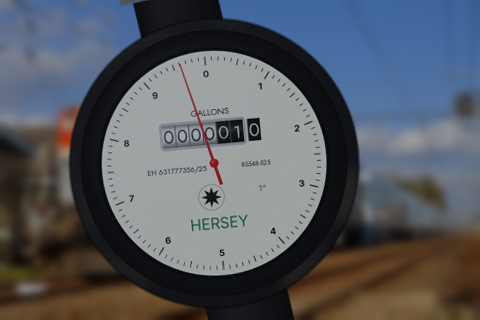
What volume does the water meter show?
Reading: 9.6 gal
